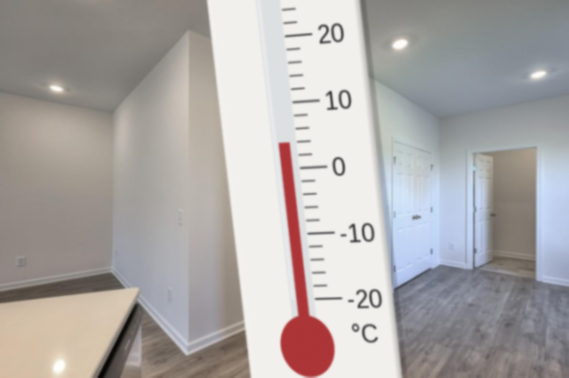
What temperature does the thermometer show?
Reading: 4 °C
